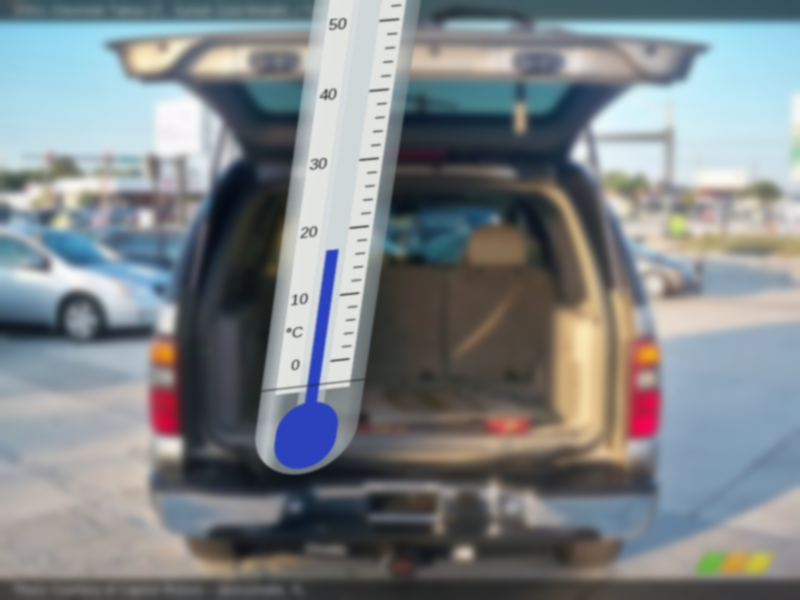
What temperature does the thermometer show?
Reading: 17 °C
